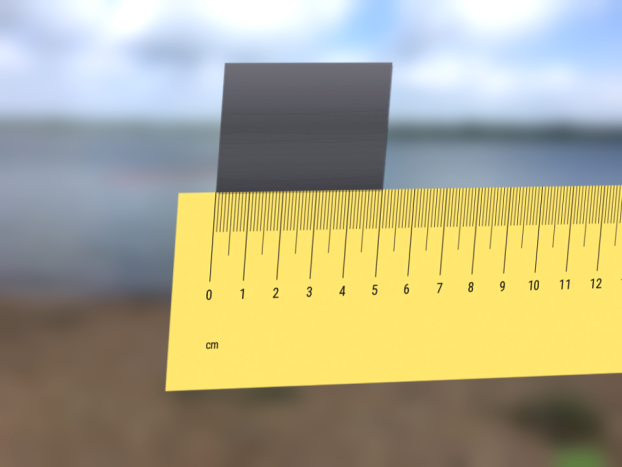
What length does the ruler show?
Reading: 5 cm
